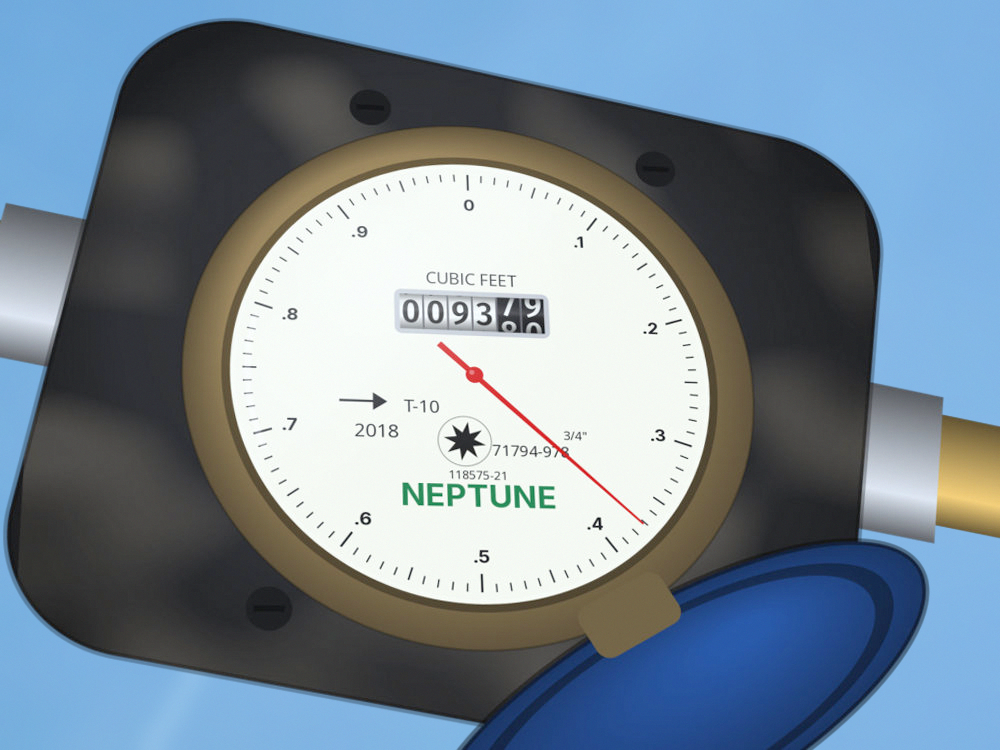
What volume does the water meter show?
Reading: 9379.37 ft³
